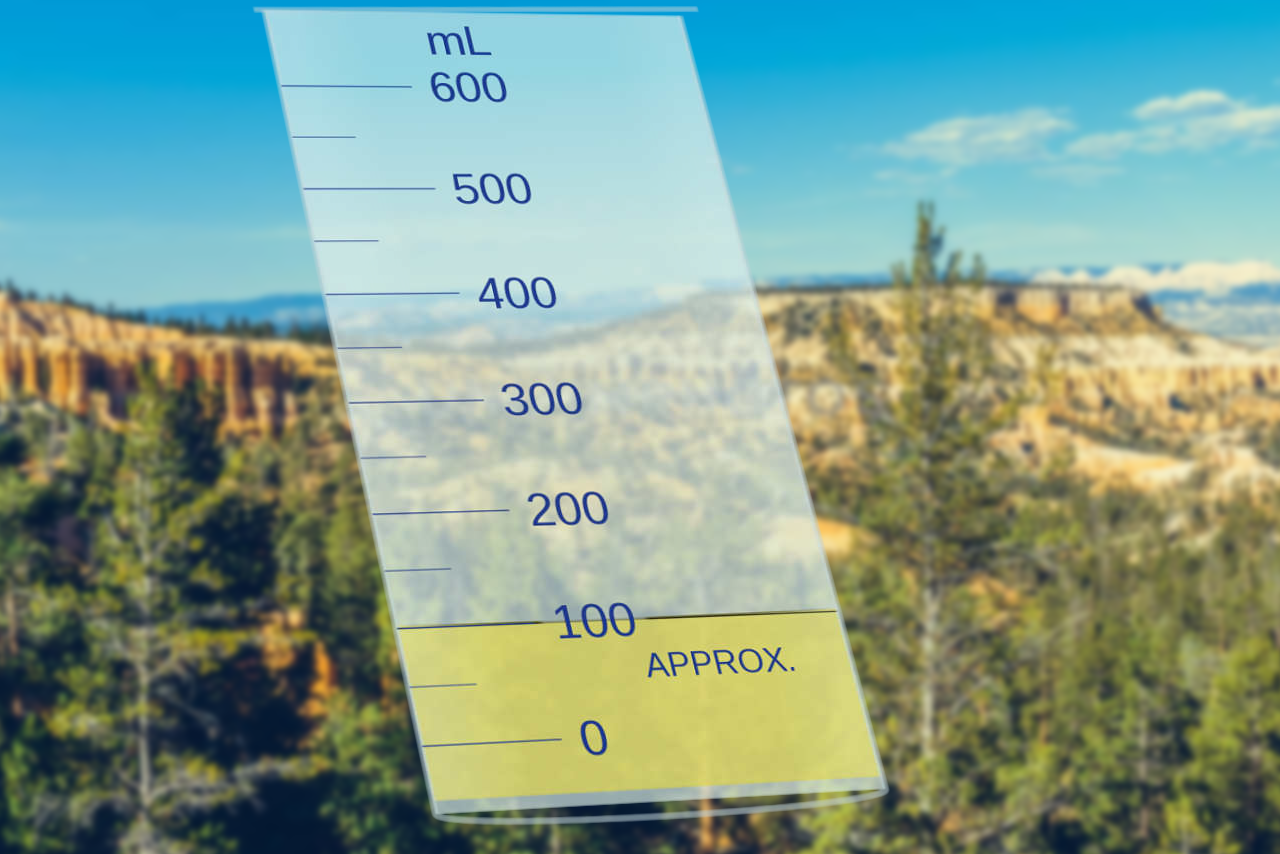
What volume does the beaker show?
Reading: 100 mL
